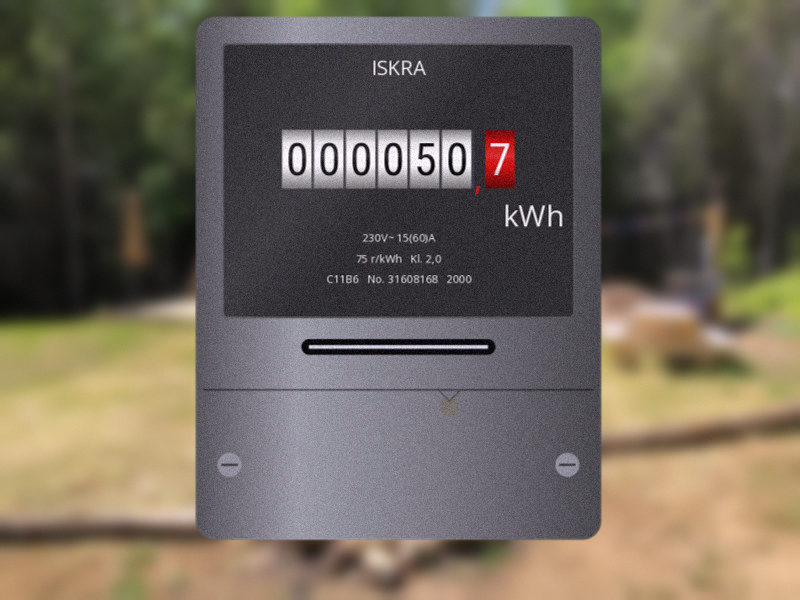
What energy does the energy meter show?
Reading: 50.7 kWh
